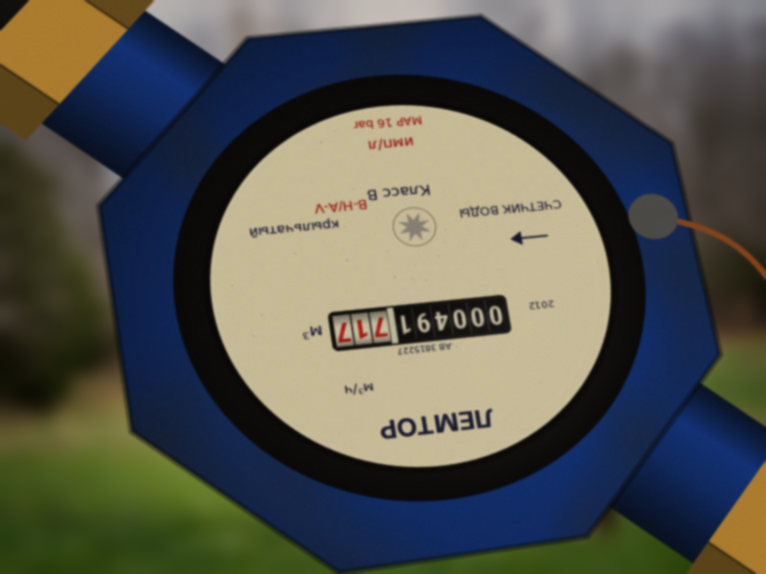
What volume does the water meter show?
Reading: 491.717 m³
